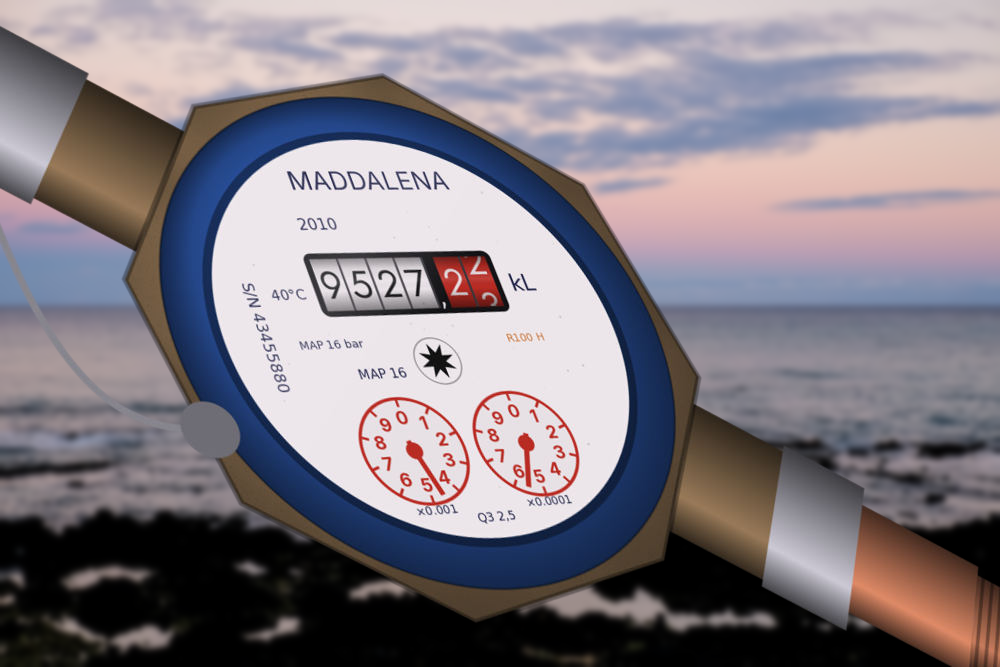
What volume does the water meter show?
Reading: 9527.2245 kL
